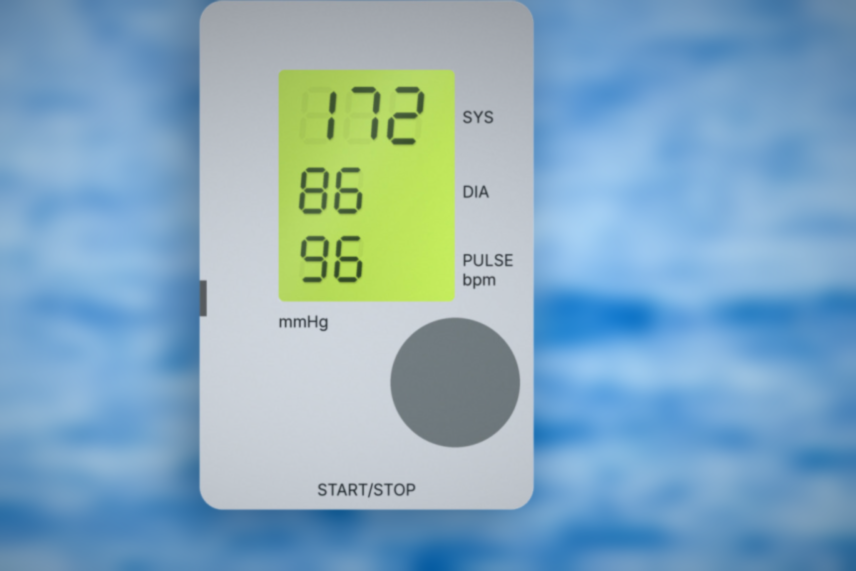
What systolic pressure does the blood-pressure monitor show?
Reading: 172 mmHg
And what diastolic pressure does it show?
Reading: 86 mmHg
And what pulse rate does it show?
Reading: 96 bpm
